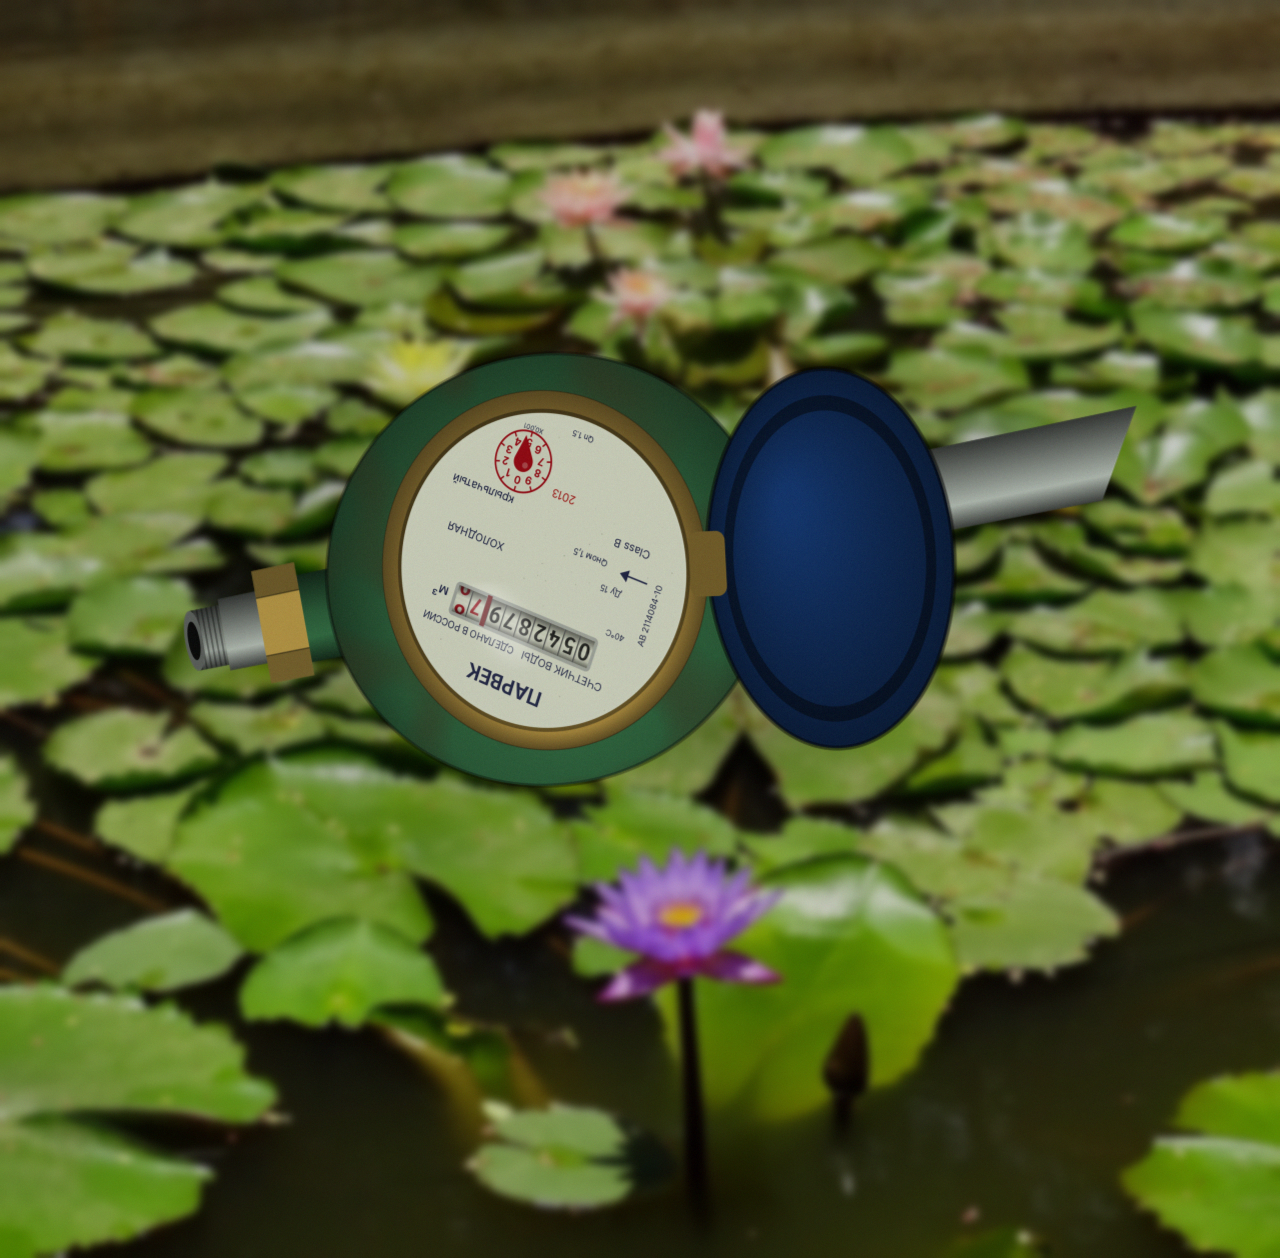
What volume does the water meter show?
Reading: 542879.784 m³
